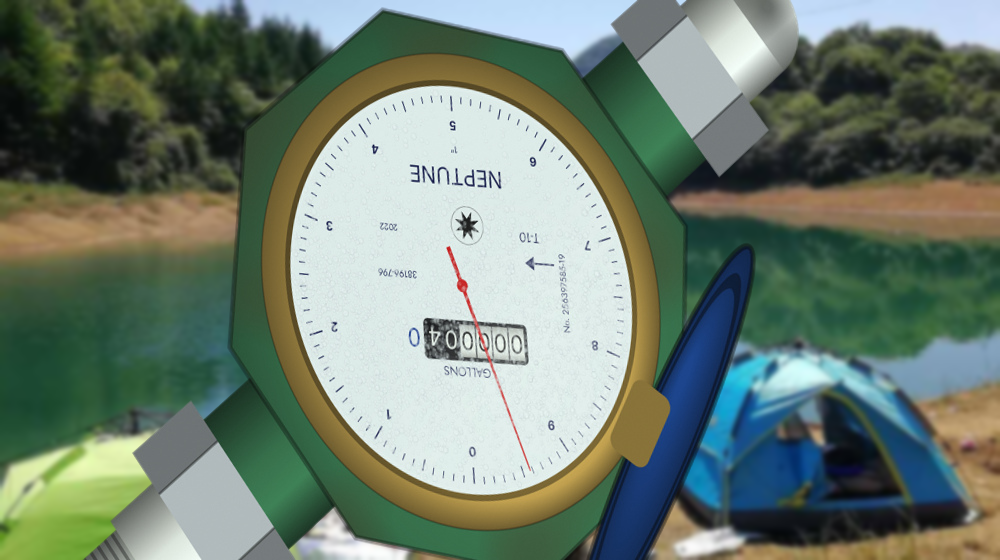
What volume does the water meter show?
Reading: 39.4 gal
